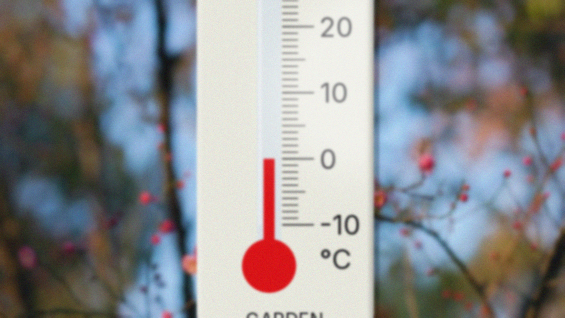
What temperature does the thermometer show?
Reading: 0 °C
